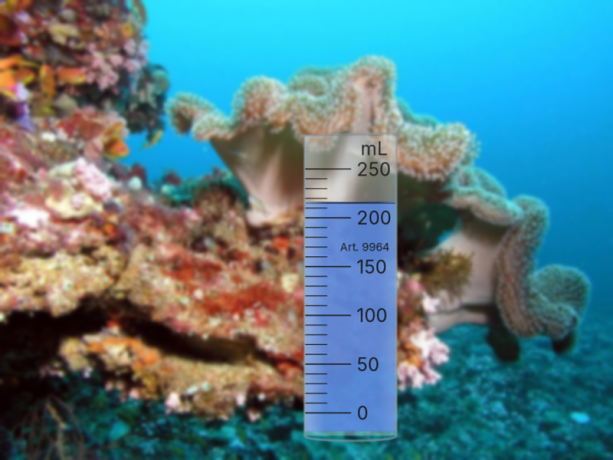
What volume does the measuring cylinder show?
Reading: 215 mL
